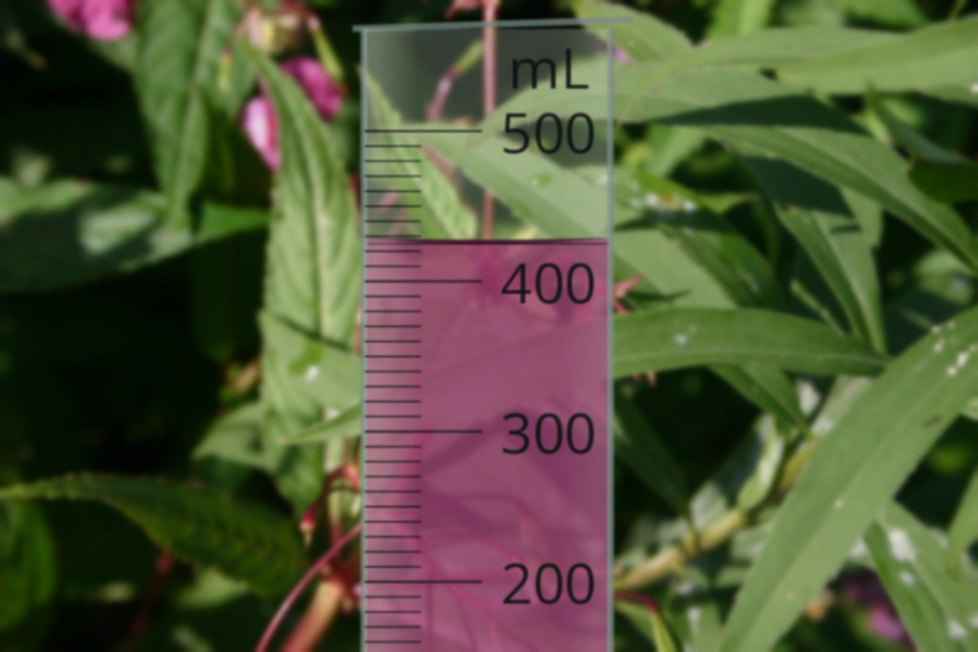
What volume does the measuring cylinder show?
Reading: 425 mL
